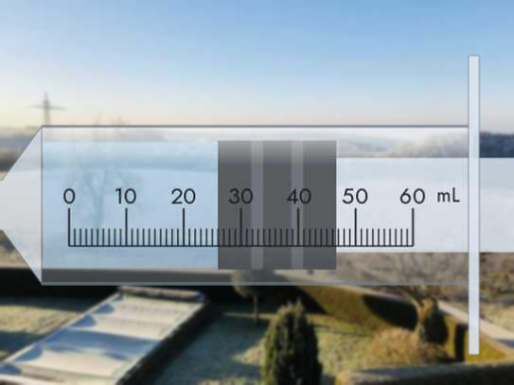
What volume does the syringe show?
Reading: 26 mL
